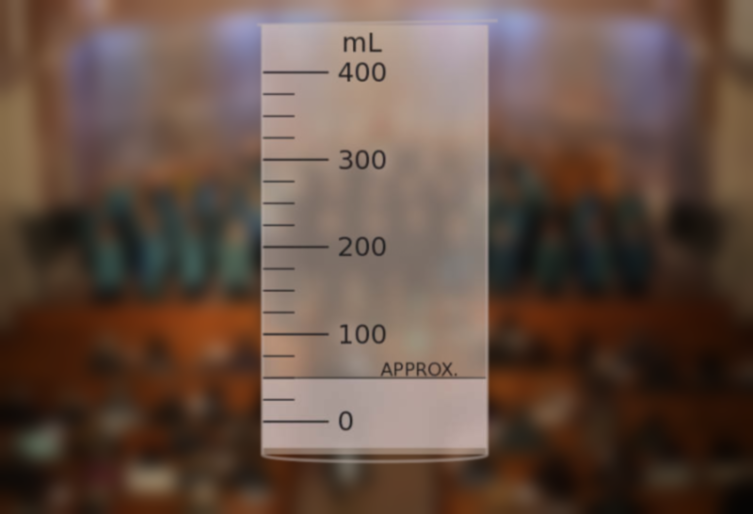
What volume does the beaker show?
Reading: 50 mL
